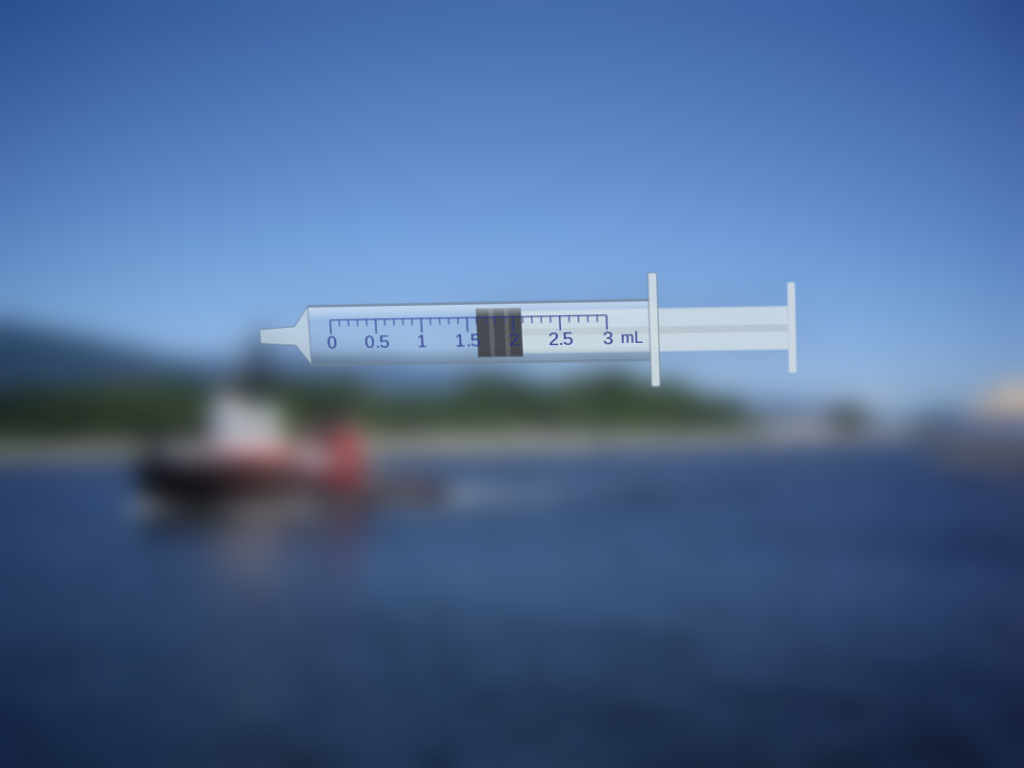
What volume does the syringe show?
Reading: 1.6 mL
